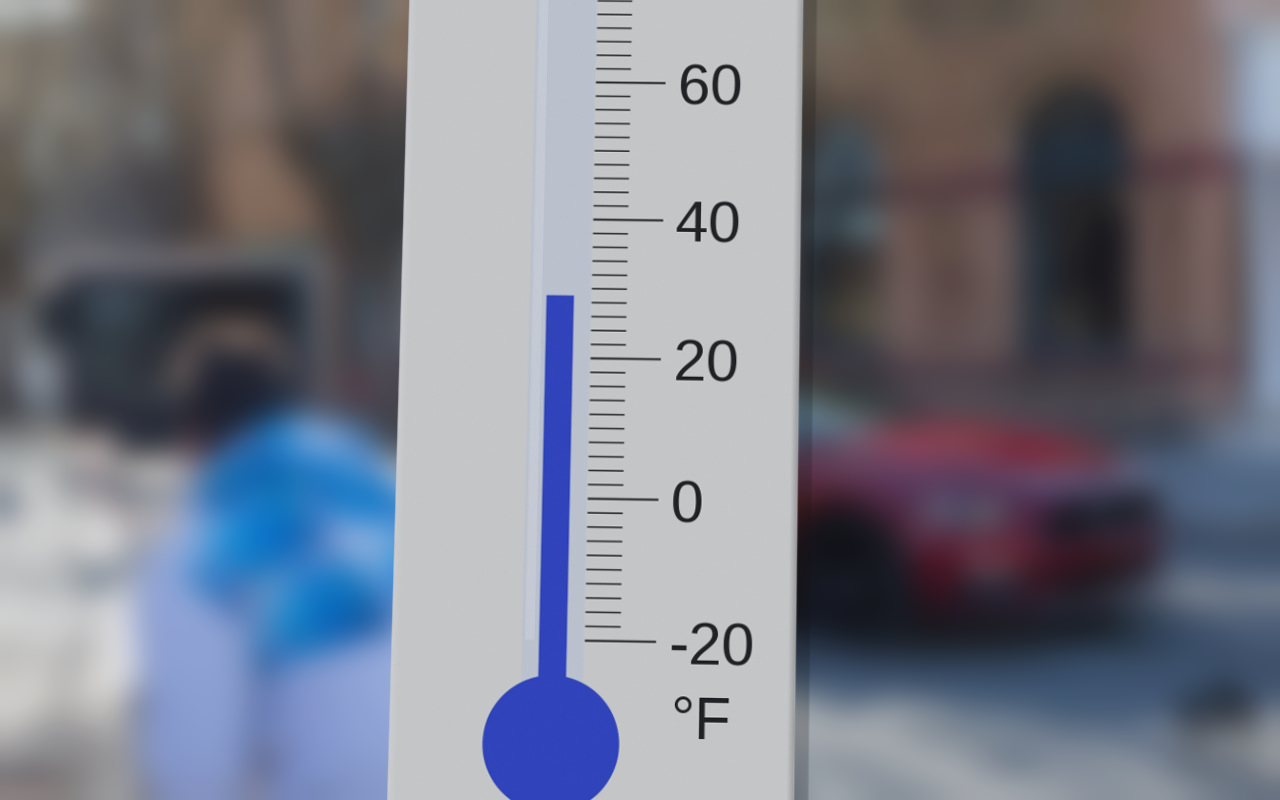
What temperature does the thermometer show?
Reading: 29 °F
